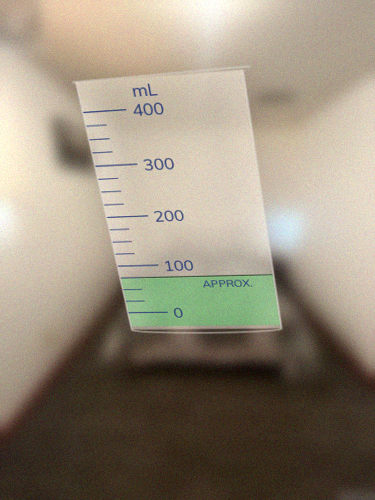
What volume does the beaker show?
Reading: 75 mL
